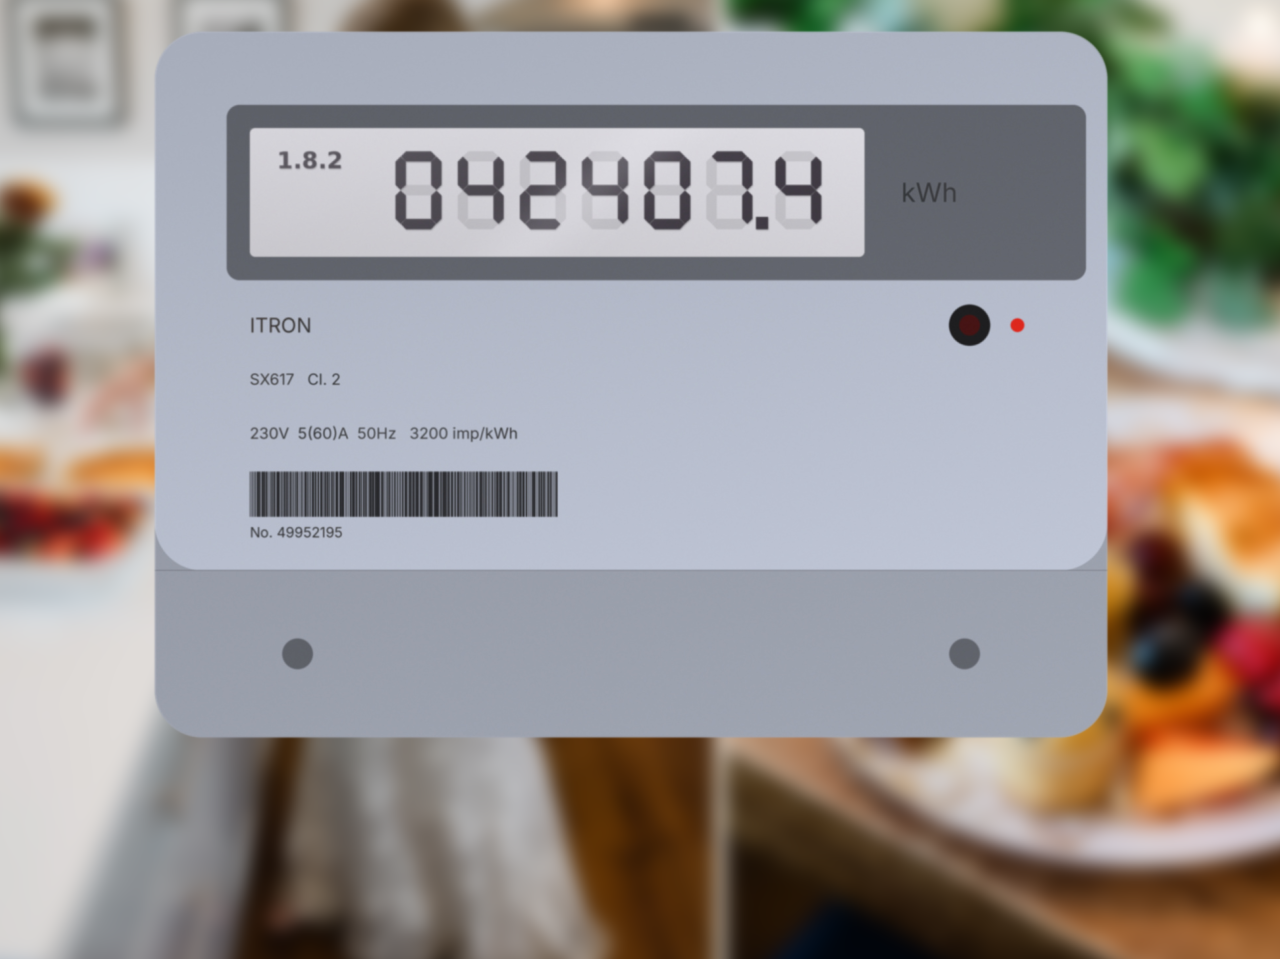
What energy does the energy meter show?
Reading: 42407.4 kWh
